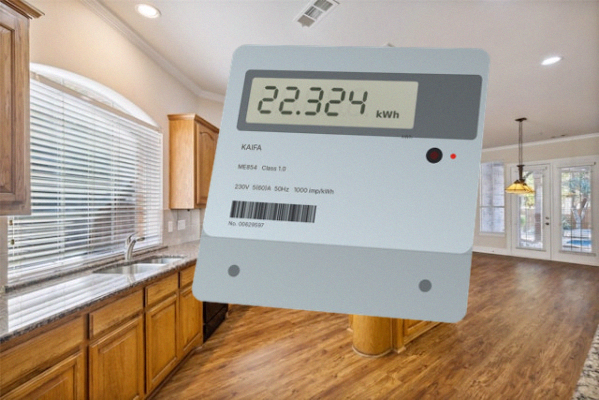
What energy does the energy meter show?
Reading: 22.324 kWh
